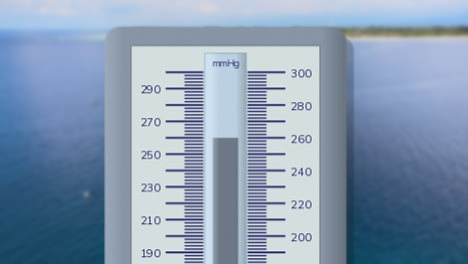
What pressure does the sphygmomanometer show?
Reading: 260 mmHg
